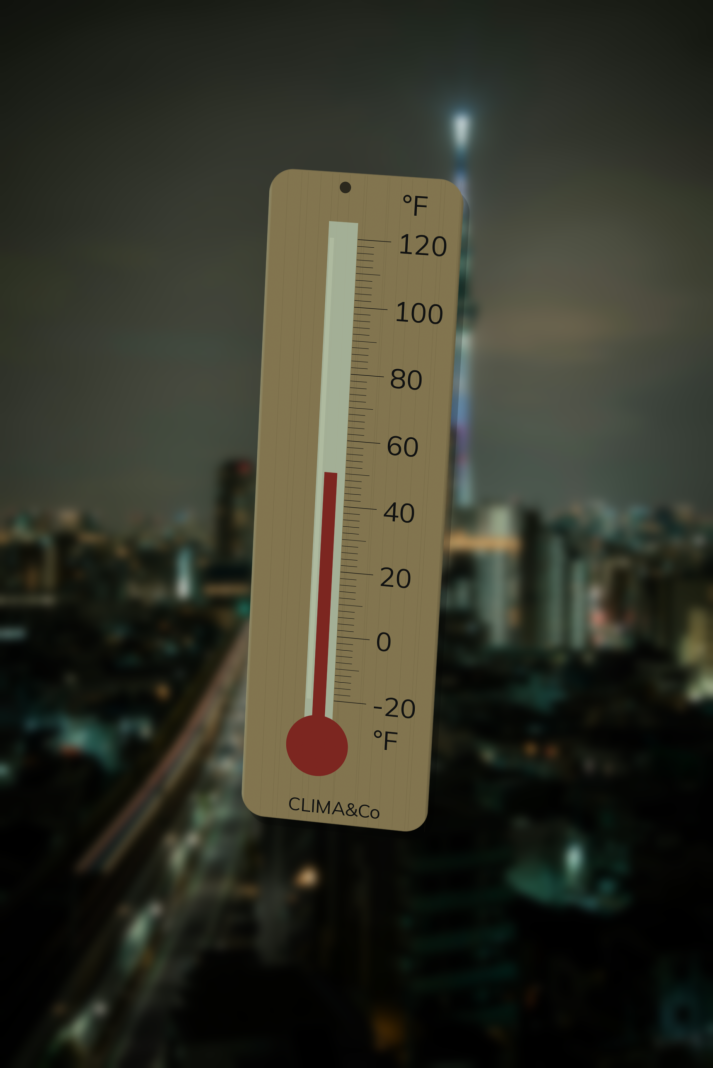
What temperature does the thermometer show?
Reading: 50 °F
